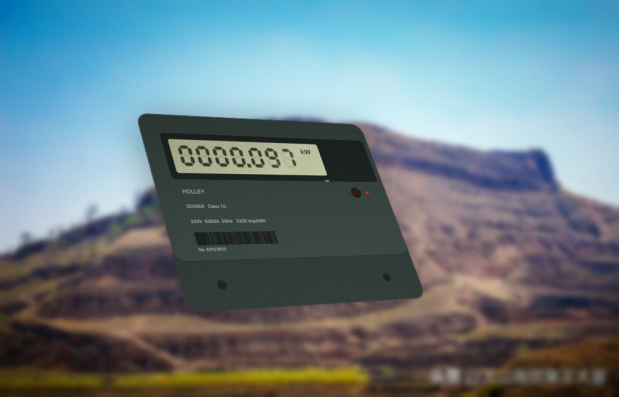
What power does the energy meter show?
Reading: 0.097 kW
